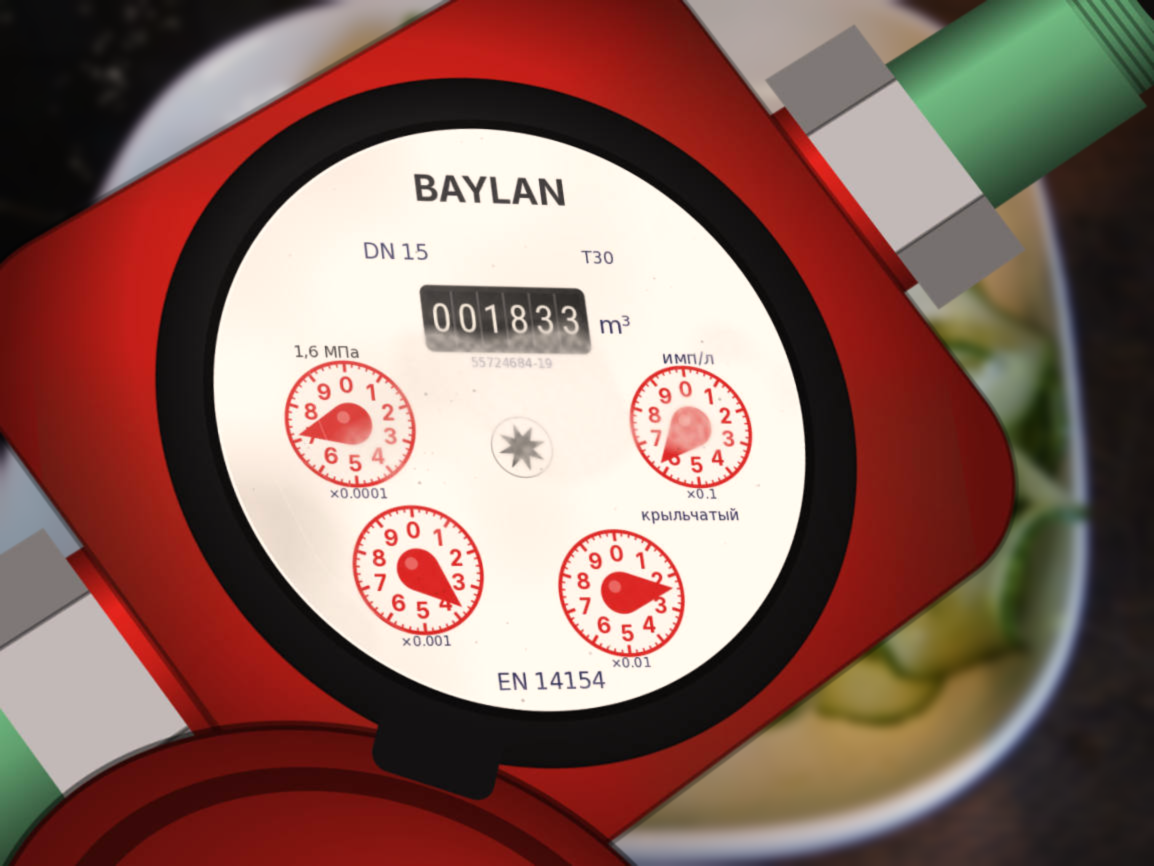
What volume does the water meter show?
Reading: 1833.6237 m³
